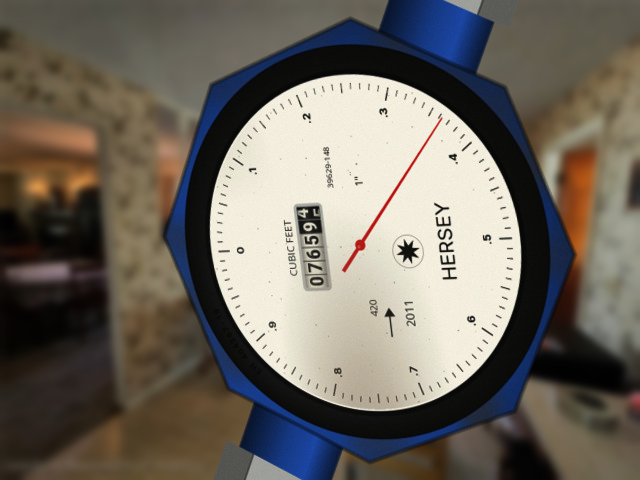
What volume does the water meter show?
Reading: 76594.36 ft³
